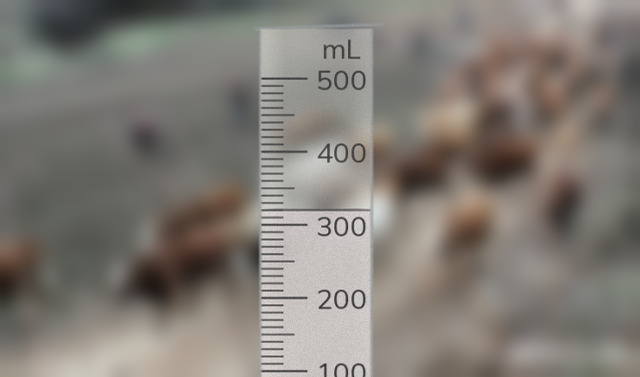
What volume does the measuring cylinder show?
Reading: 320 mL
